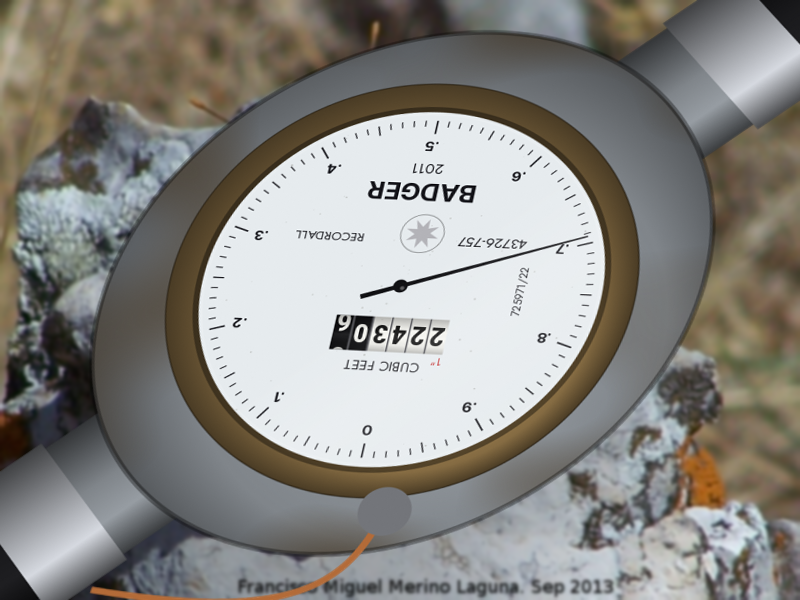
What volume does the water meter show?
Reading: 224305.69 ft³
